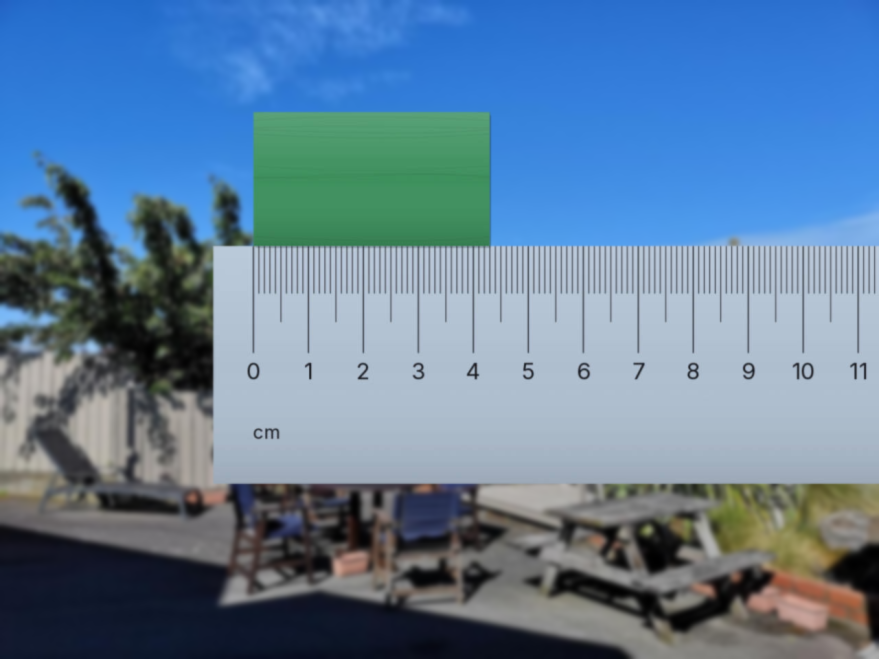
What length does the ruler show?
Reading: 4.3 cm
